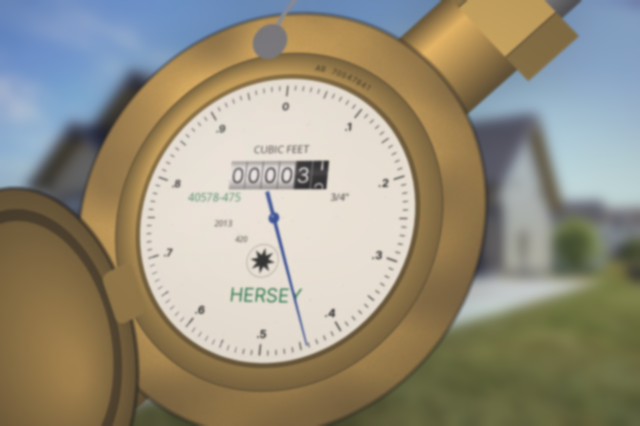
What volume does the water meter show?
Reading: 31.44 ft³
